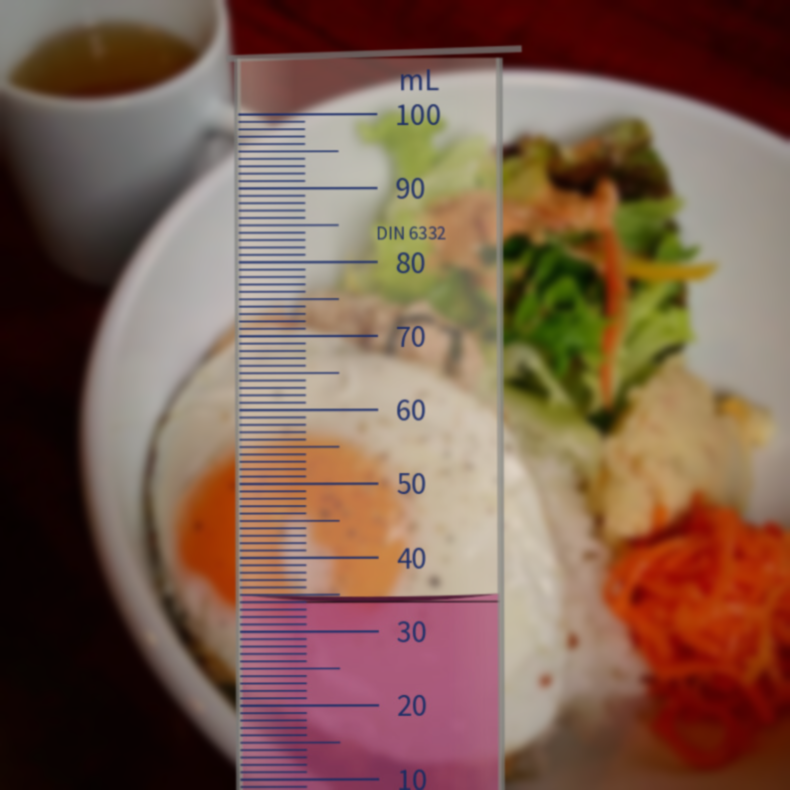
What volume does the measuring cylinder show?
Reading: 34 mL
